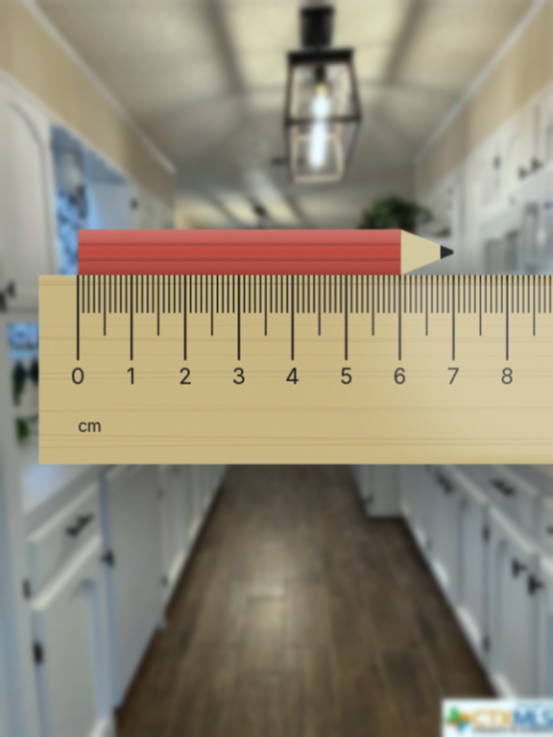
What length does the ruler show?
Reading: 7 cm
